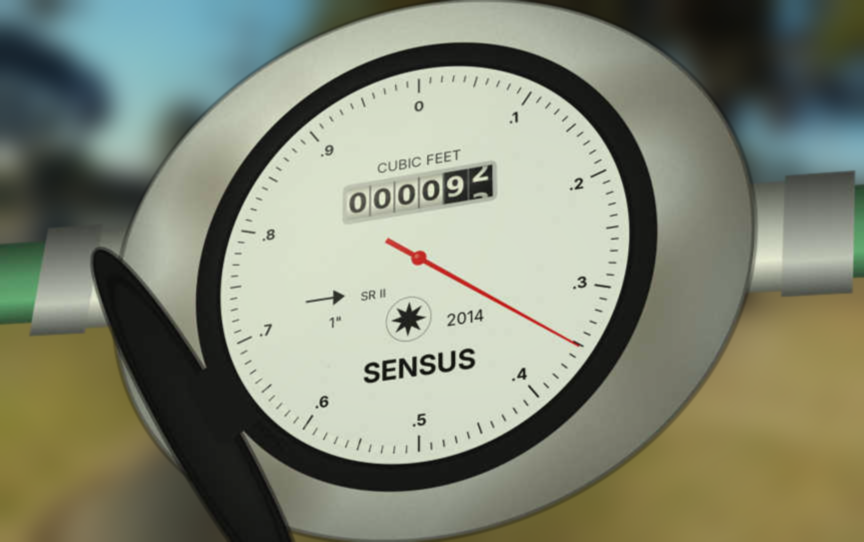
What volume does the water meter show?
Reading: 92.35 ft³
